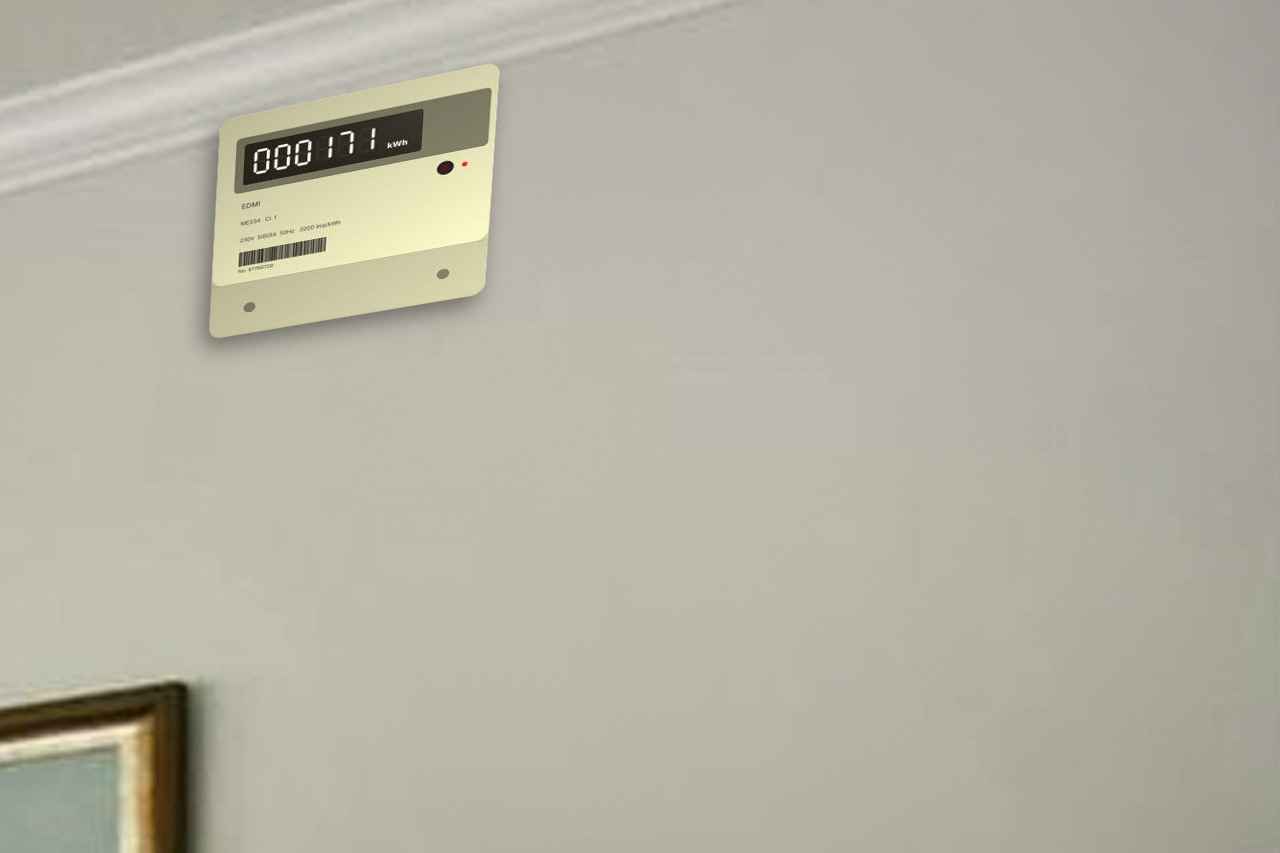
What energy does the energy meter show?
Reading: 171 kWh
